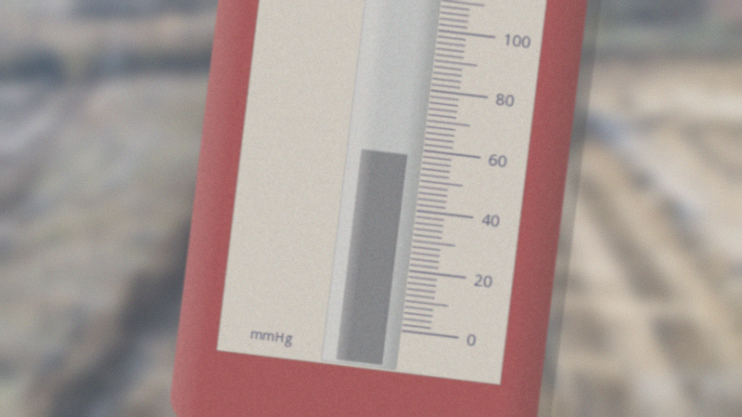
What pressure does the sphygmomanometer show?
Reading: 58 mmHg
